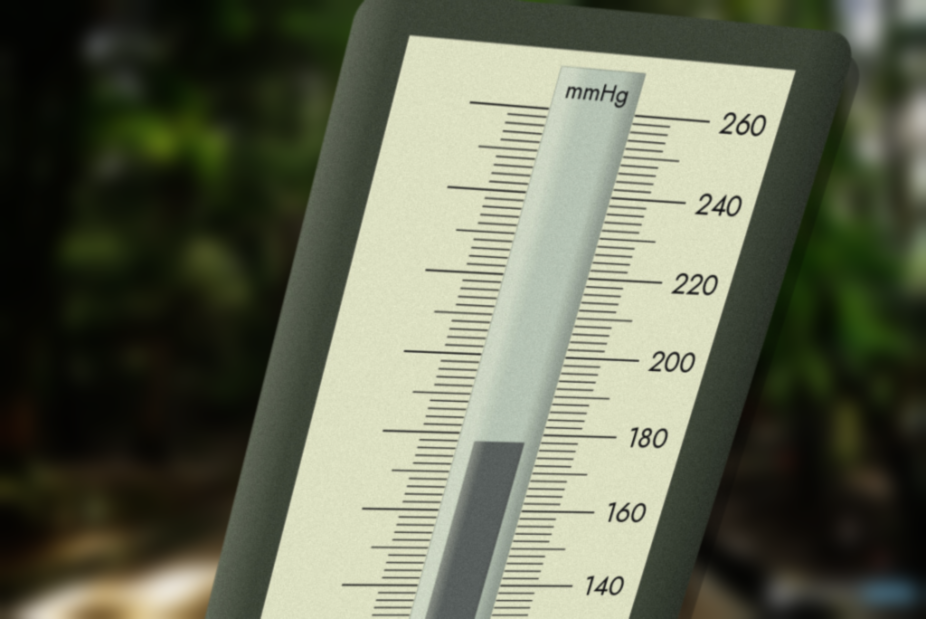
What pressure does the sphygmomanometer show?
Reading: 178 mmHg
